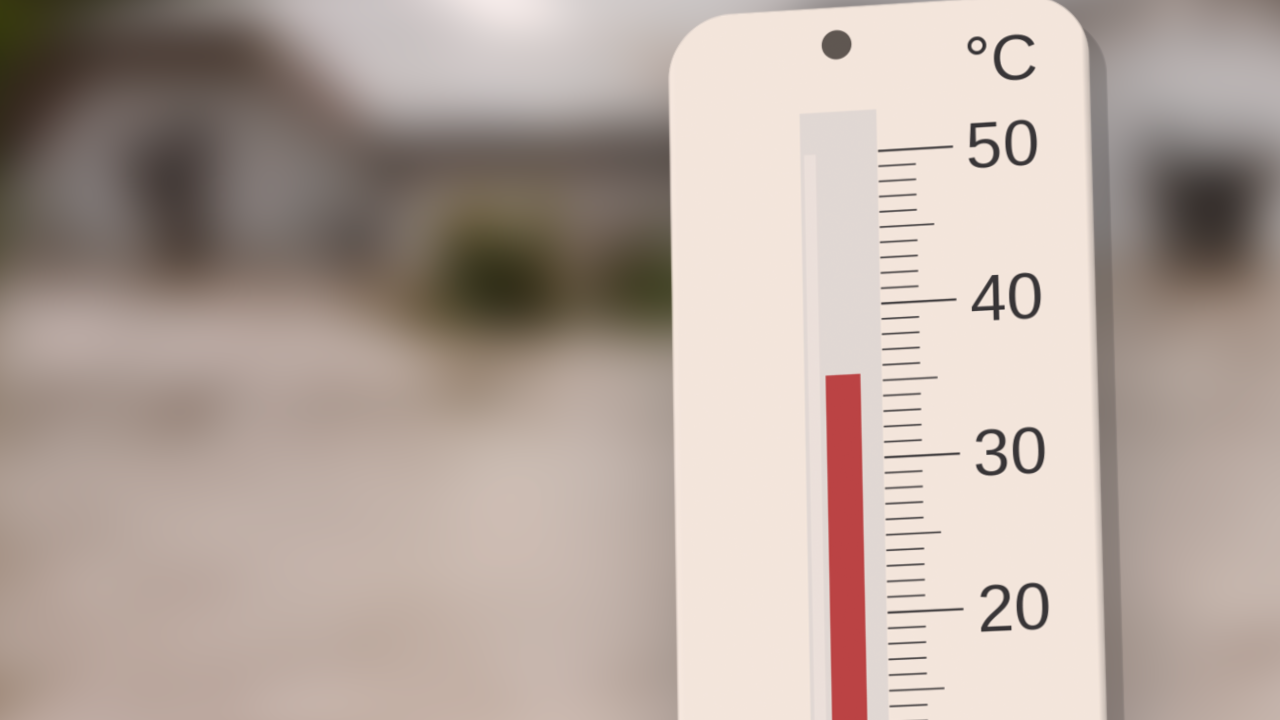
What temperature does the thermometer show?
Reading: 35.5 °C
